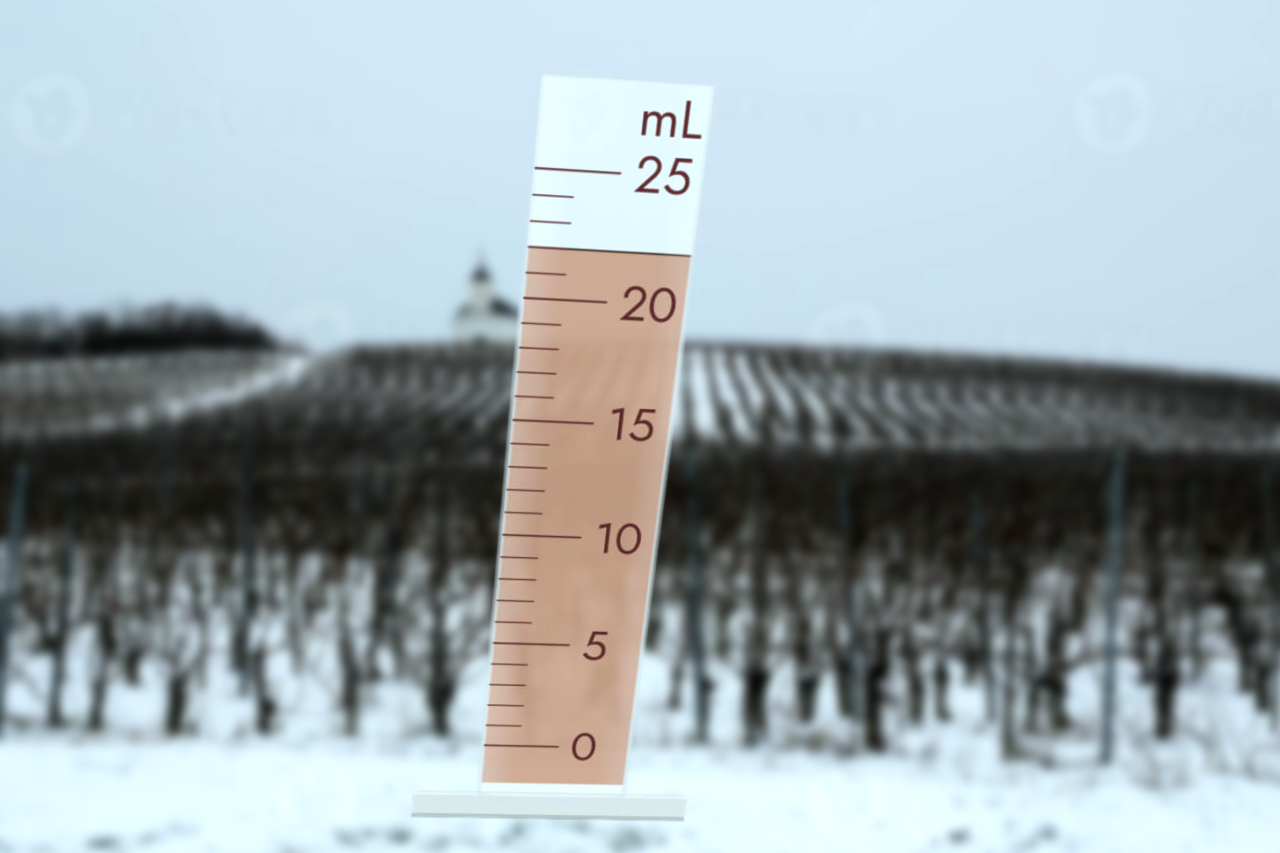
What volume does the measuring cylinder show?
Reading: 22 mL
